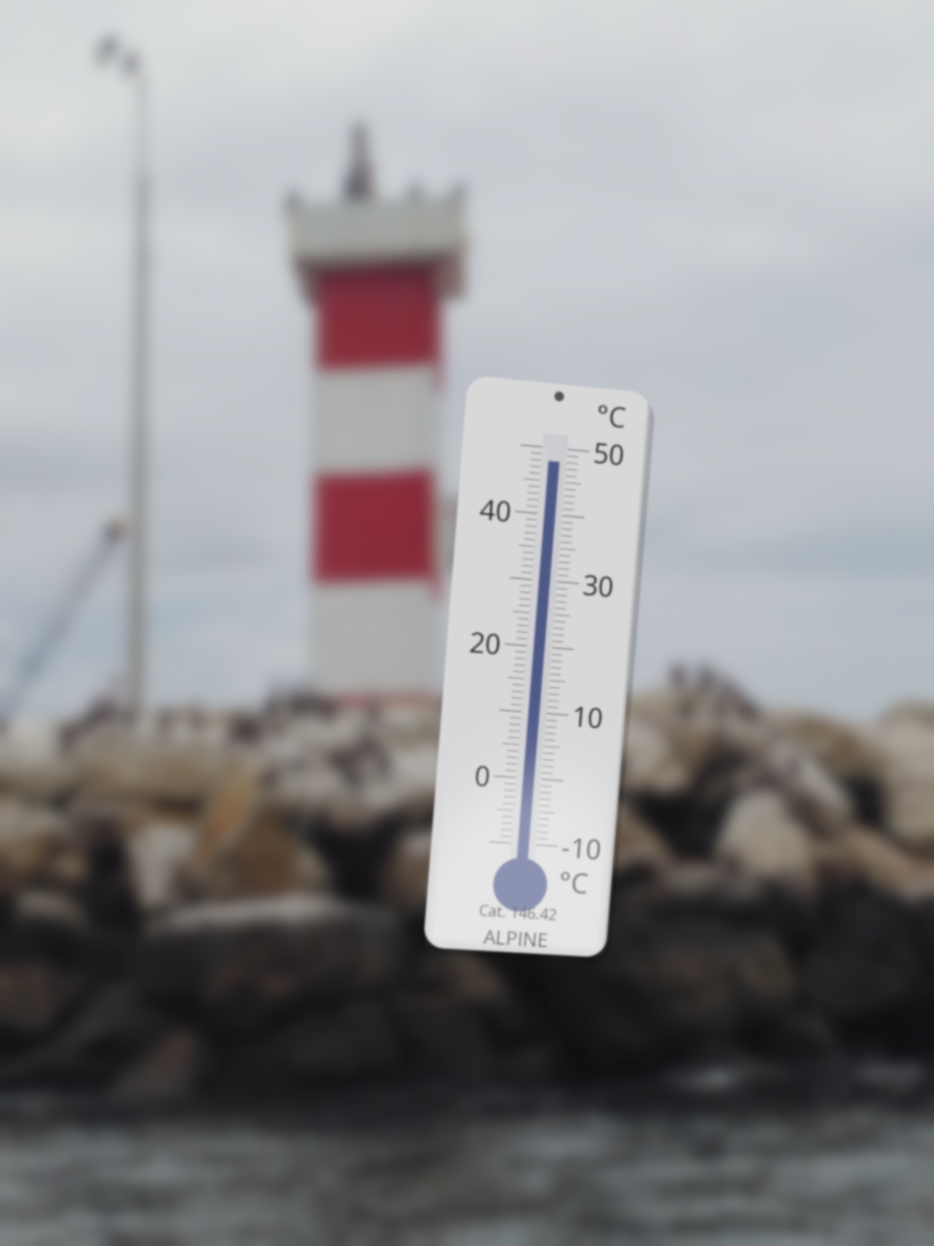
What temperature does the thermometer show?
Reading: 48 °C
